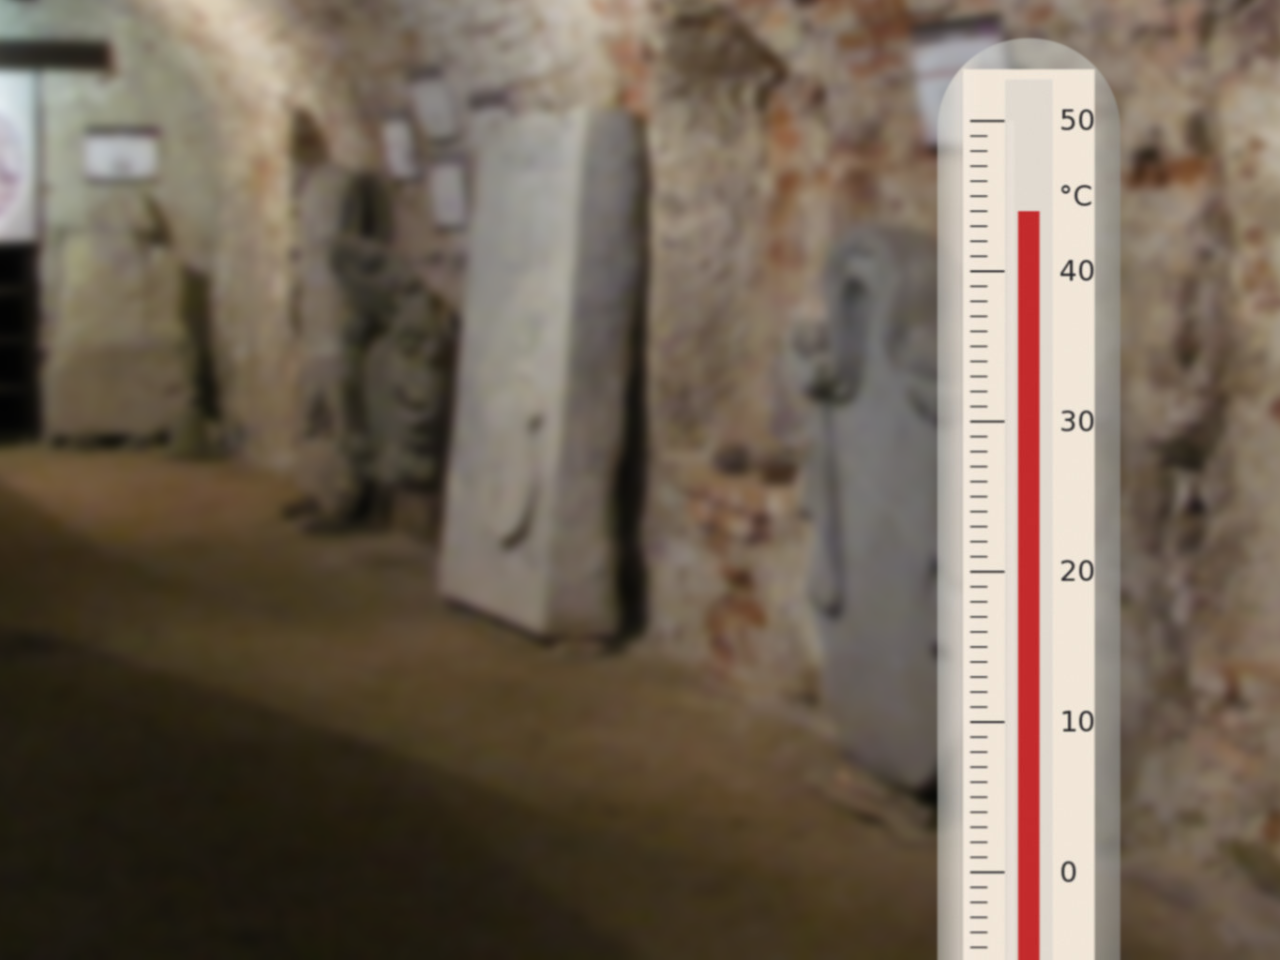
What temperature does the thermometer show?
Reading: 44 °C
